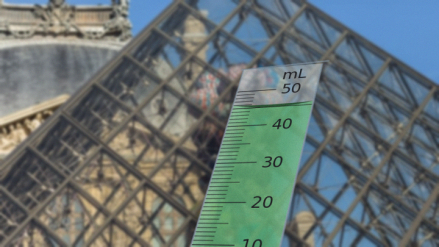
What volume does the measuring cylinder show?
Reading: 45 mL
